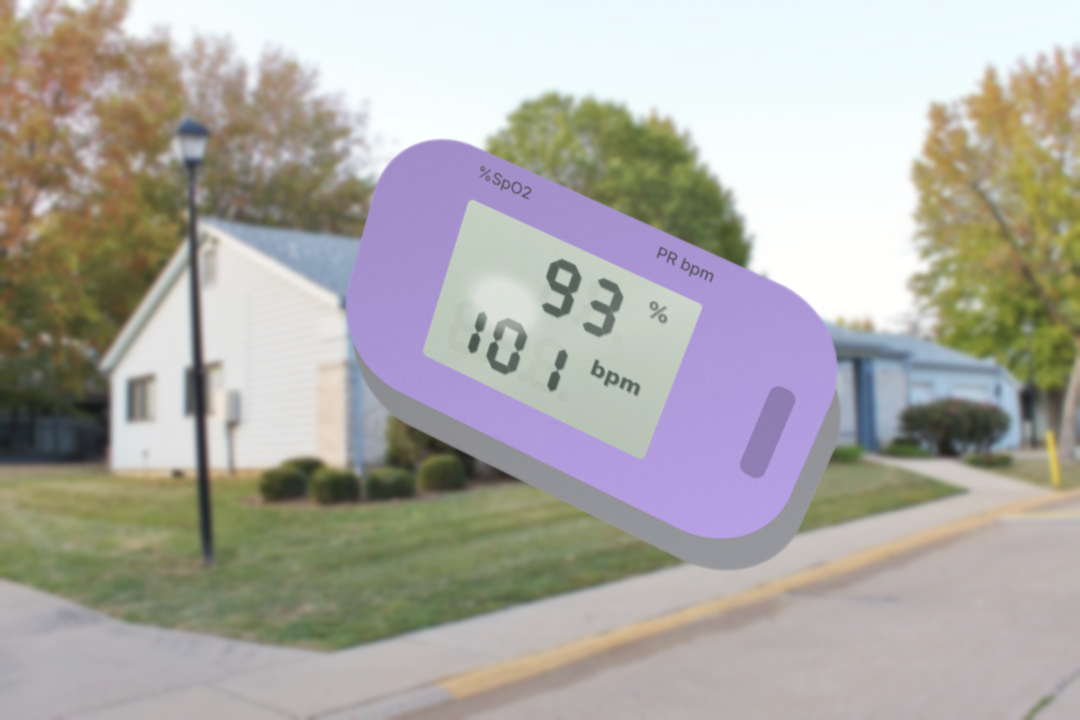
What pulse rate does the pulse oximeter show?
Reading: 101 bpm
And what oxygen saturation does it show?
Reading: 93 %
